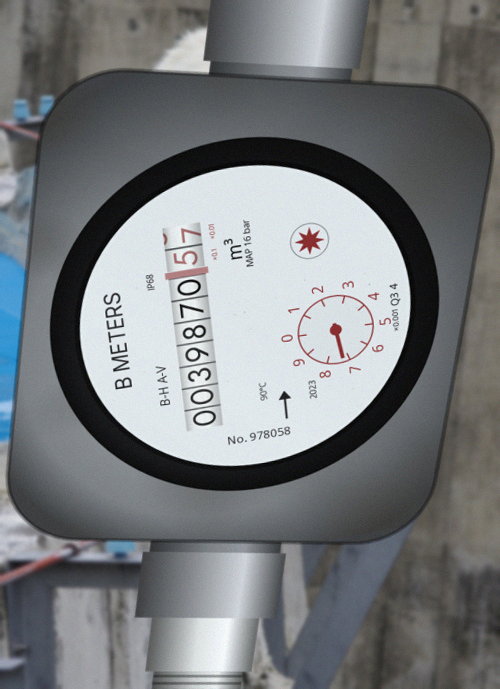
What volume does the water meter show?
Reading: 39870.567 m³
